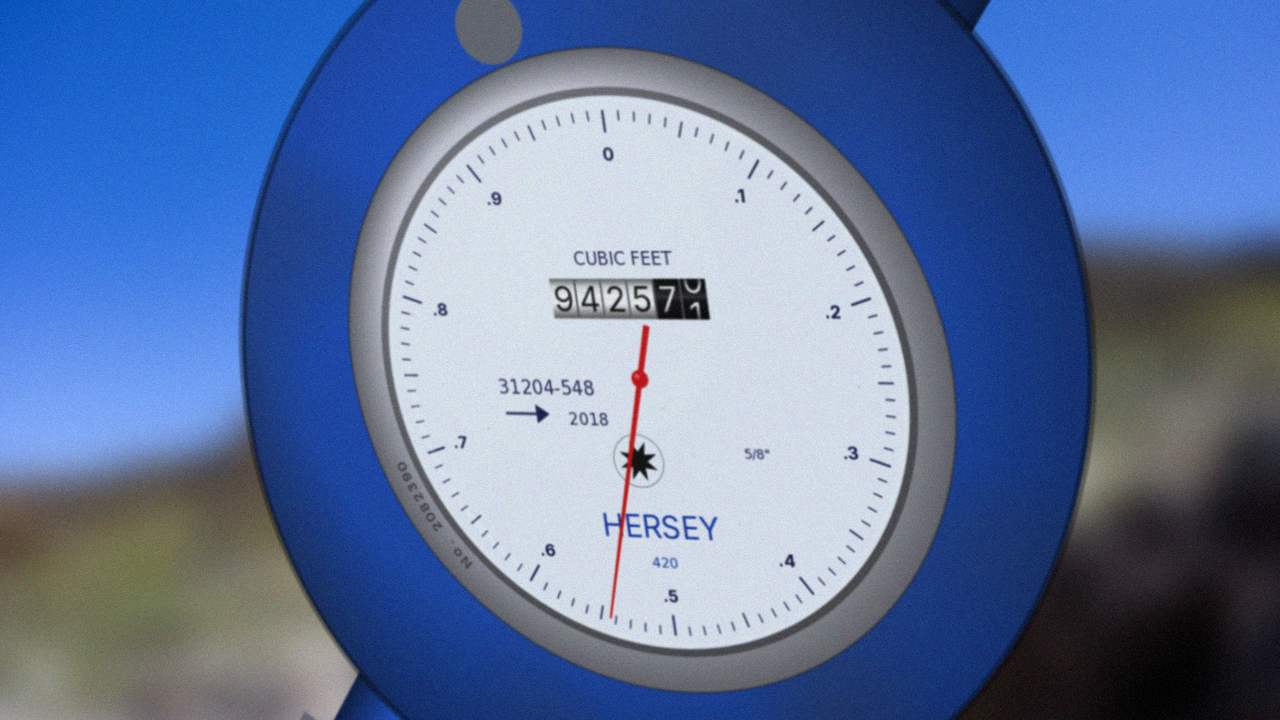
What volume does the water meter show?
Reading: 942570.54 ft³
